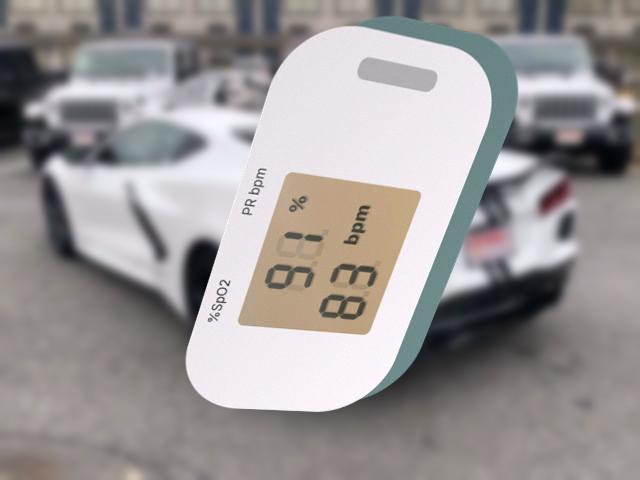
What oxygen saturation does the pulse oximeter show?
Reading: 91 %
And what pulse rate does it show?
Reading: 83 bpm
